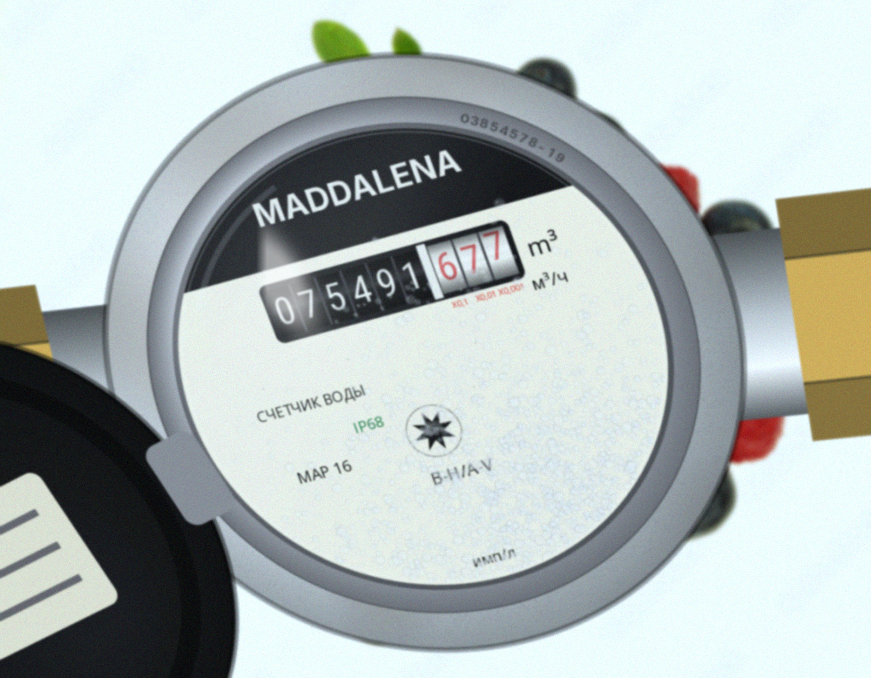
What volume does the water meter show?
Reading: 75491.677 m³
